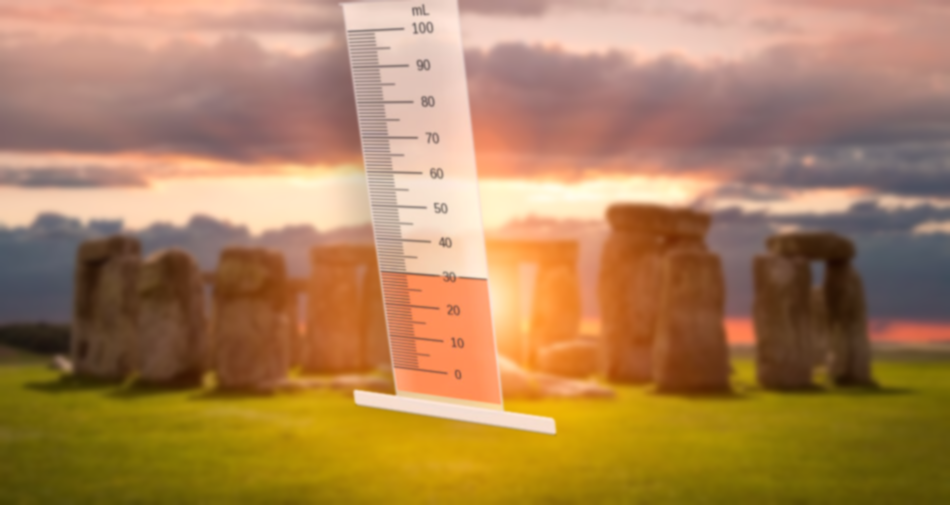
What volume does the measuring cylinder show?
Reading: 30 mL
